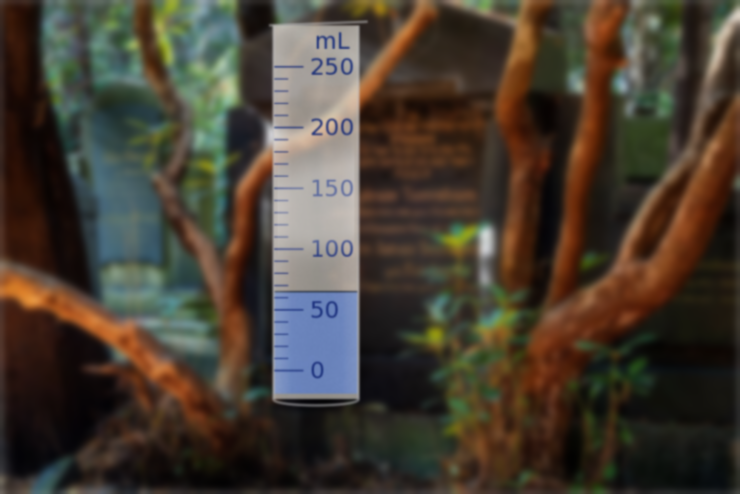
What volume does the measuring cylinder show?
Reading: 65 mL
